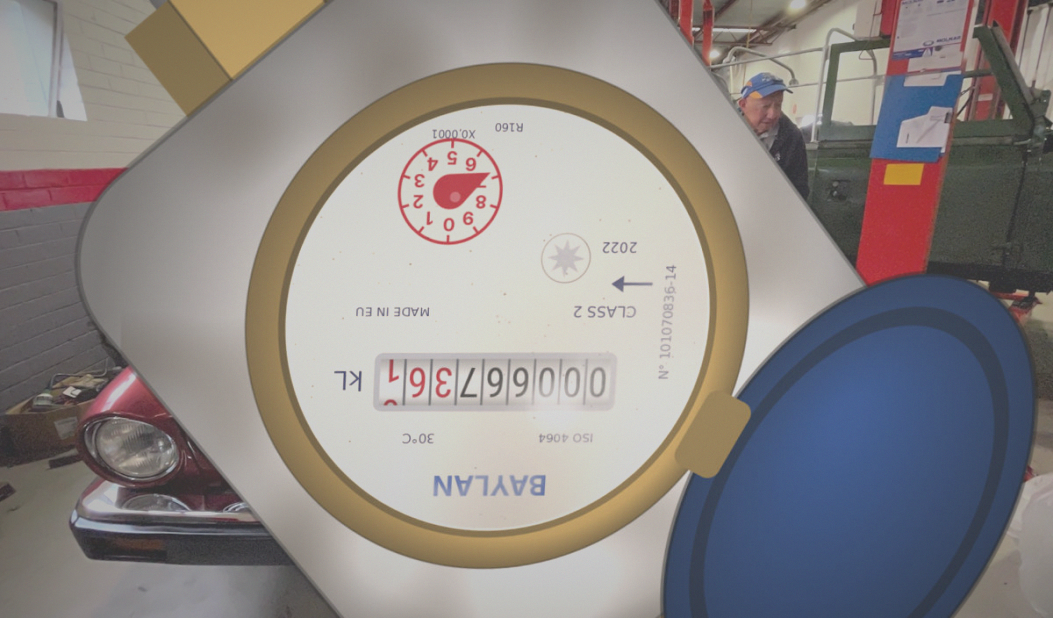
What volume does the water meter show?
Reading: 667.3606 kL
